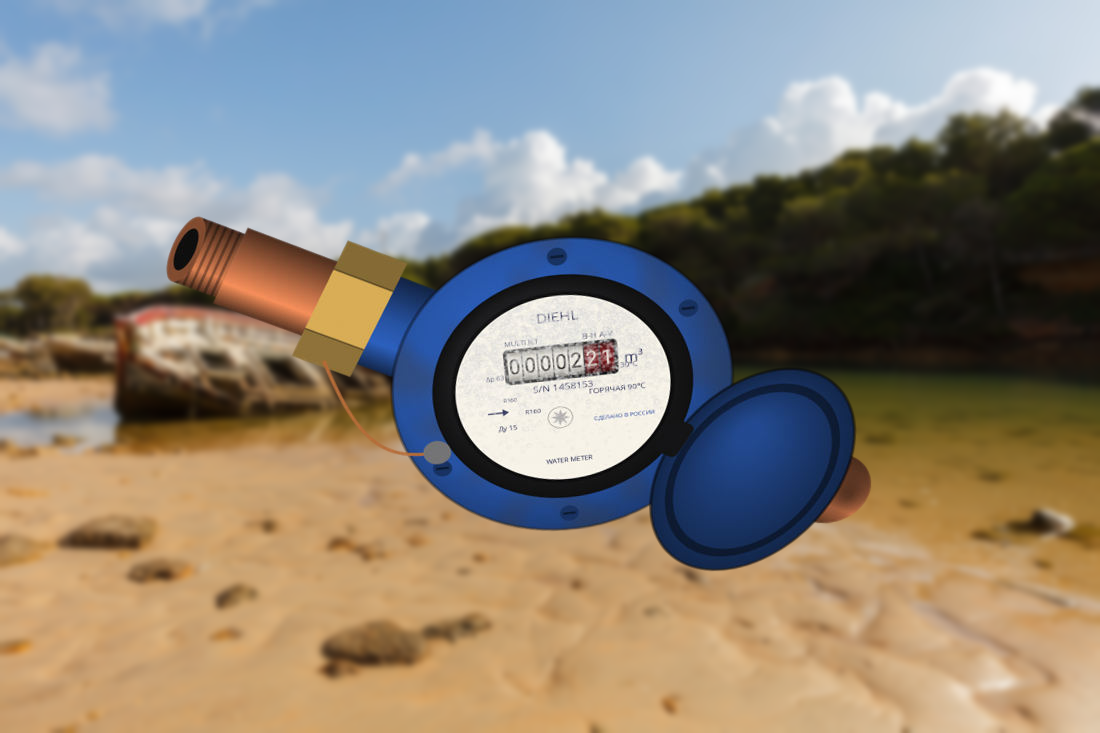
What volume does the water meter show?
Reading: 2.21 m³
